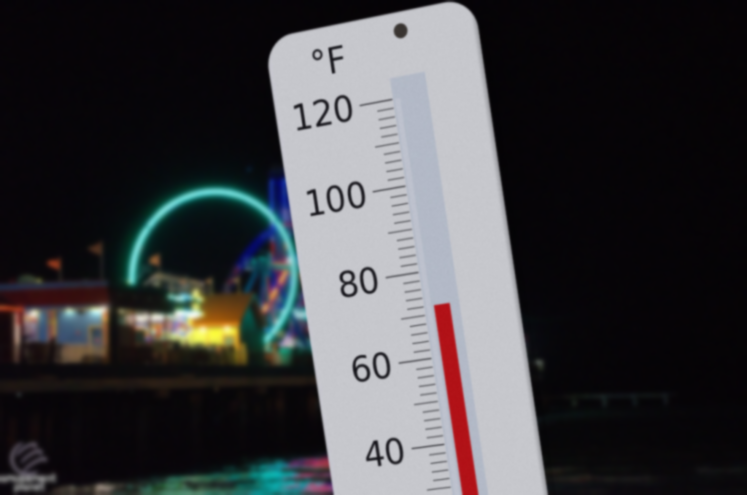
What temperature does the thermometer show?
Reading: 72 °F
